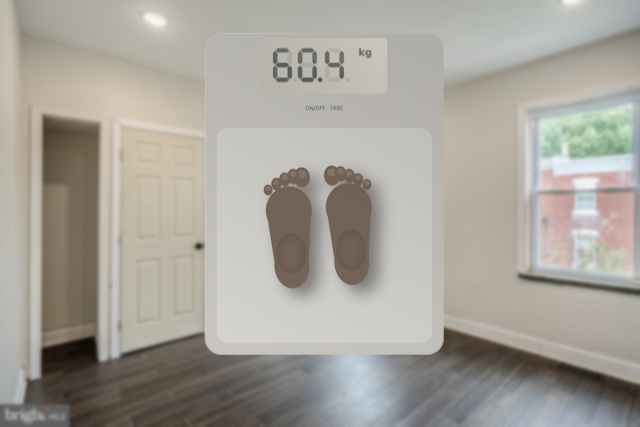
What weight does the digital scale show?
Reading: 60.4 kg
